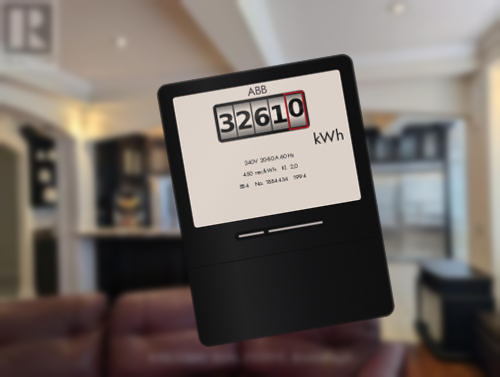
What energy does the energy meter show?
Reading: 3261.0 kWh
